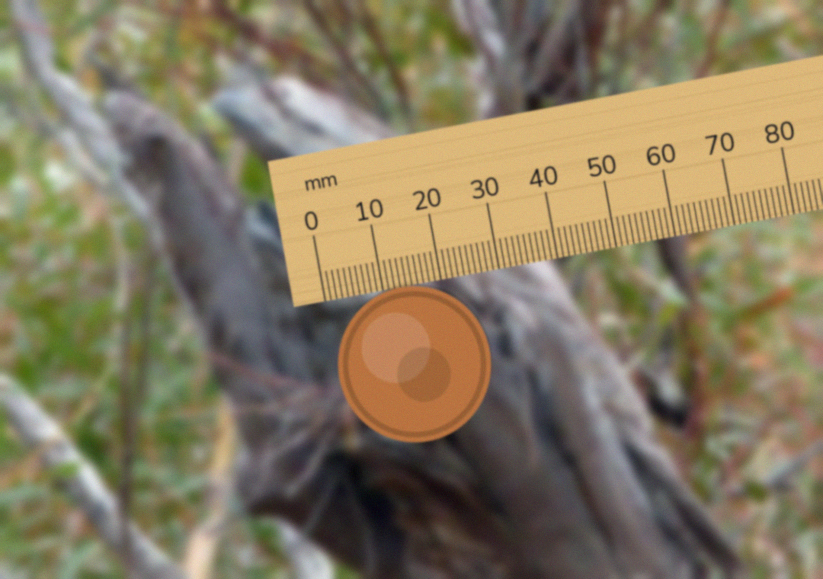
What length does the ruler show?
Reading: 26 mm
